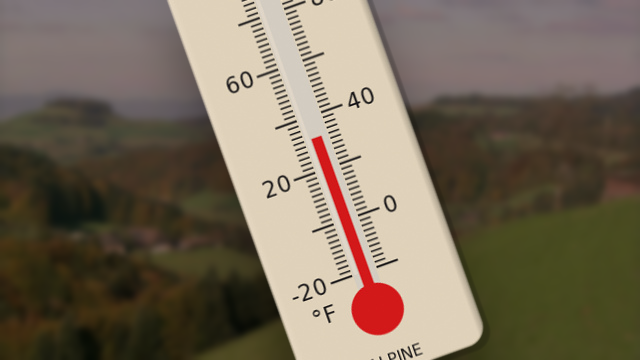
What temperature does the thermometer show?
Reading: 32 °F
